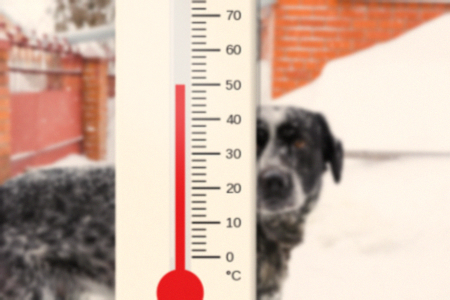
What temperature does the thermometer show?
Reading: 50 °C
